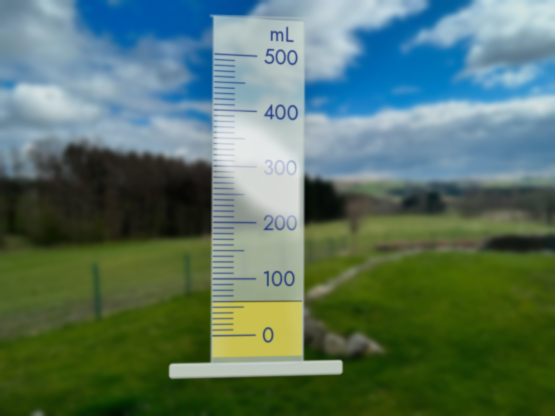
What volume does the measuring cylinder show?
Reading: 60 mL
